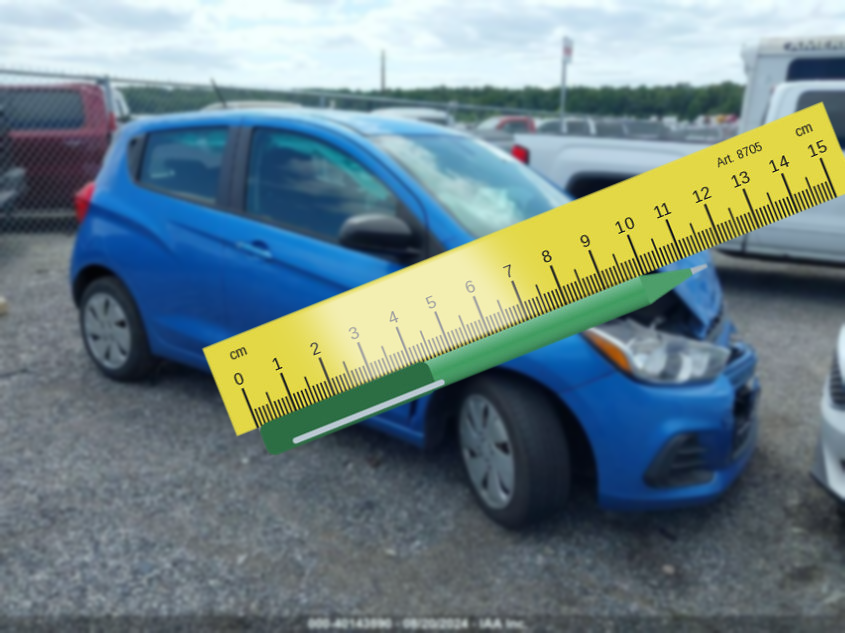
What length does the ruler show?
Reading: 11.5 cm
